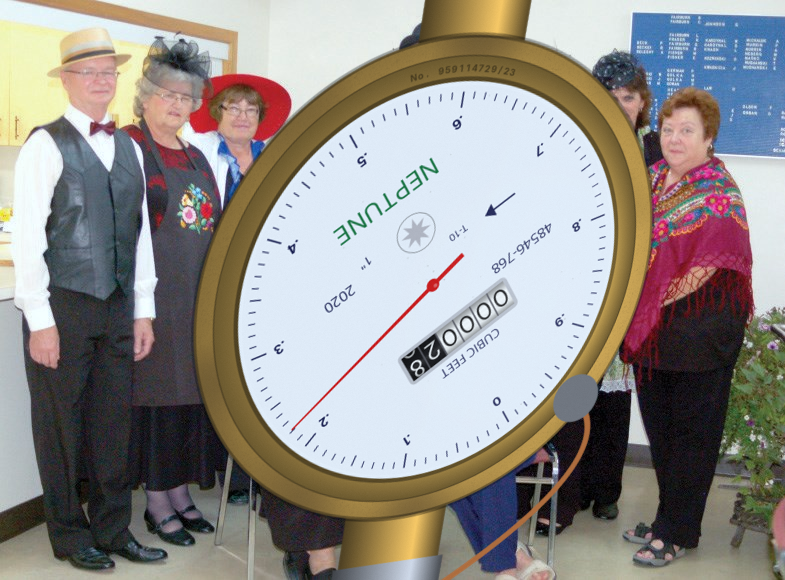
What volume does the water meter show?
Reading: 28.22 ft³
